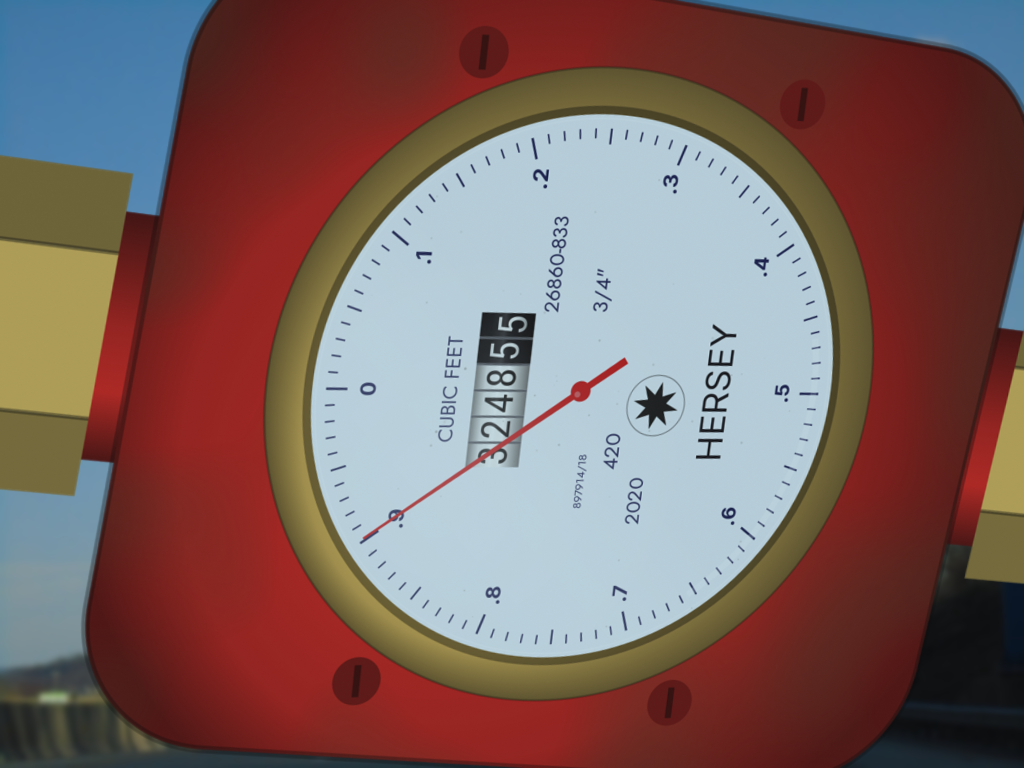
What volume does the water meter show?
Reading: 324854.90 ft³
